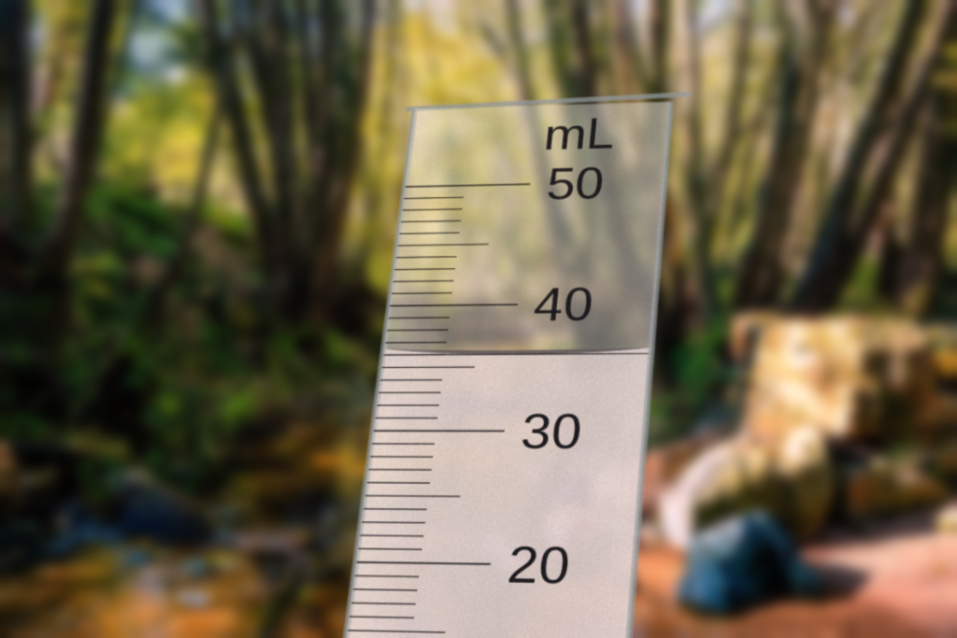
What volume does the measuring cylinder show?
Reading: 36 mL
